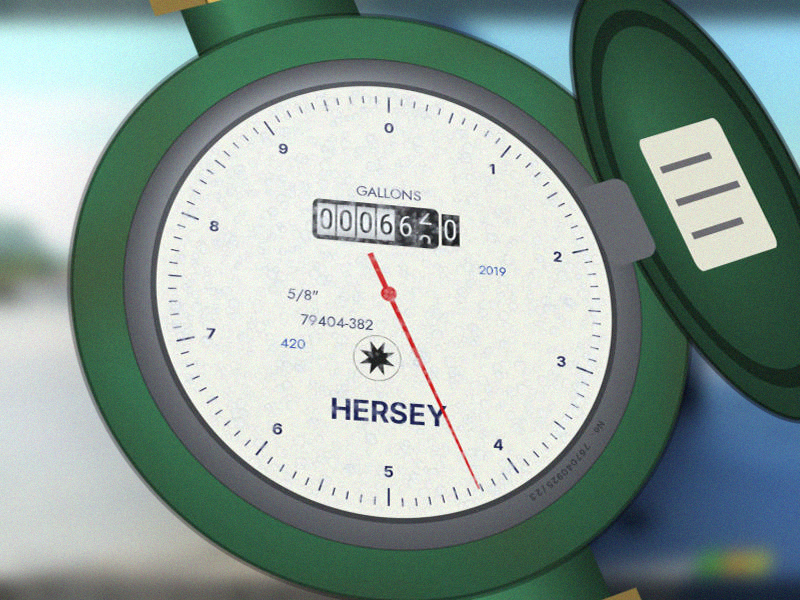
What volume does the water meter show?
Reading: 6624.3 gal
